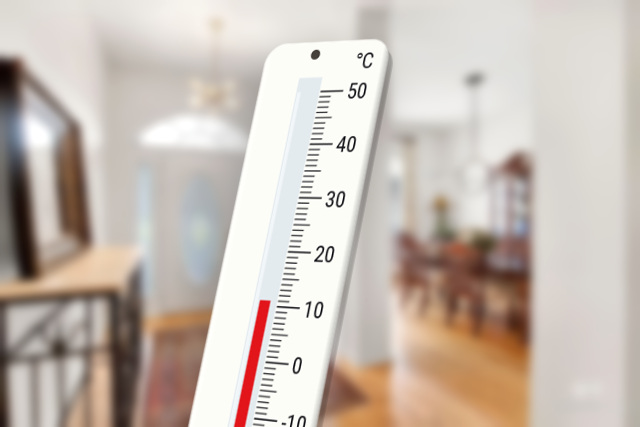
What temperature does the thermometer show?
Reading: 11 °C
